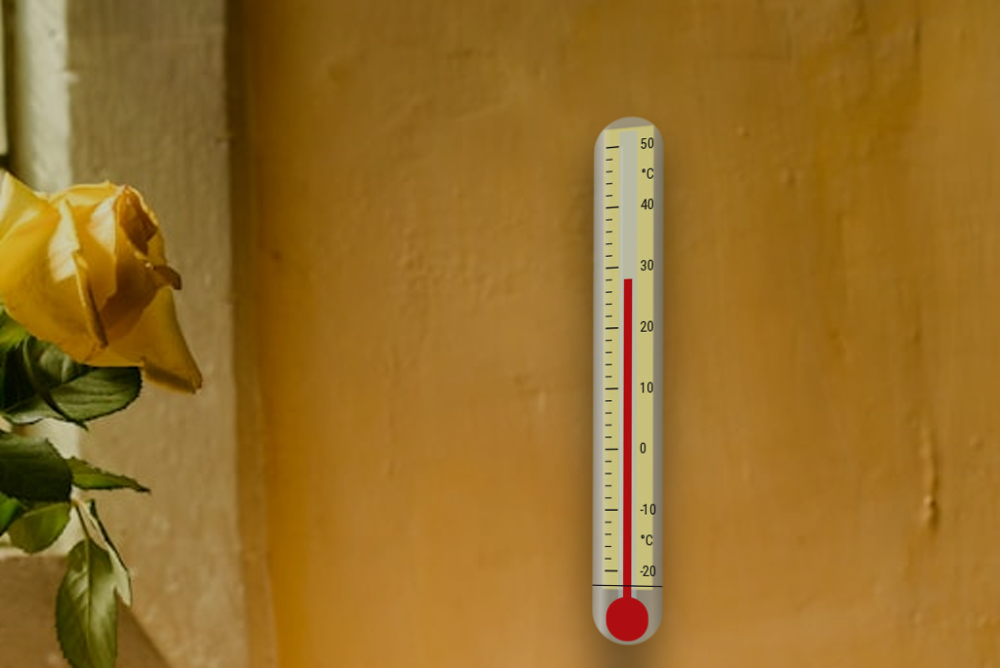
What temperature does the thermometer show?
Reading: 28 °C
